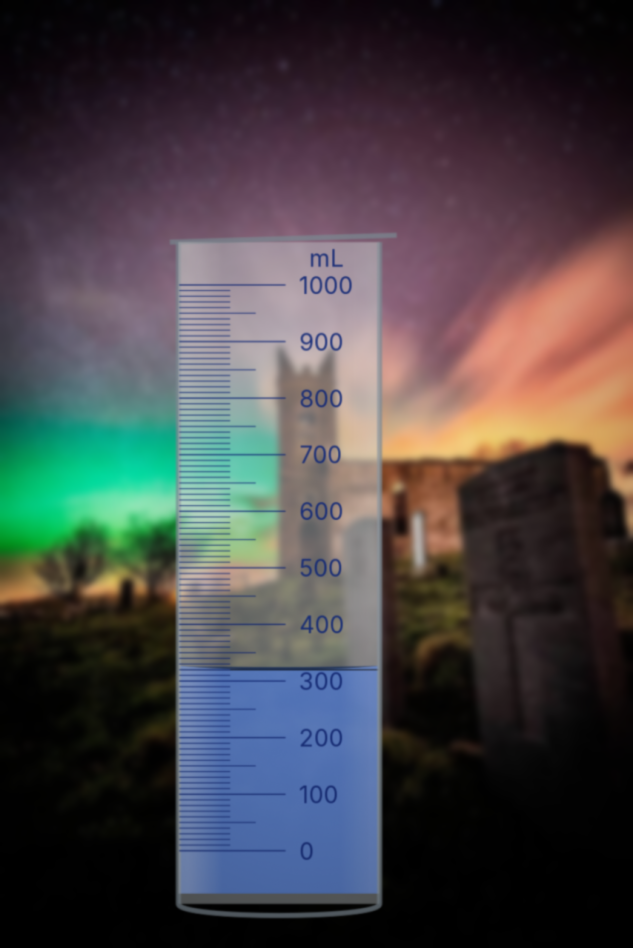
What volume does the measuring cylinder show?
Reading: 320 mL
